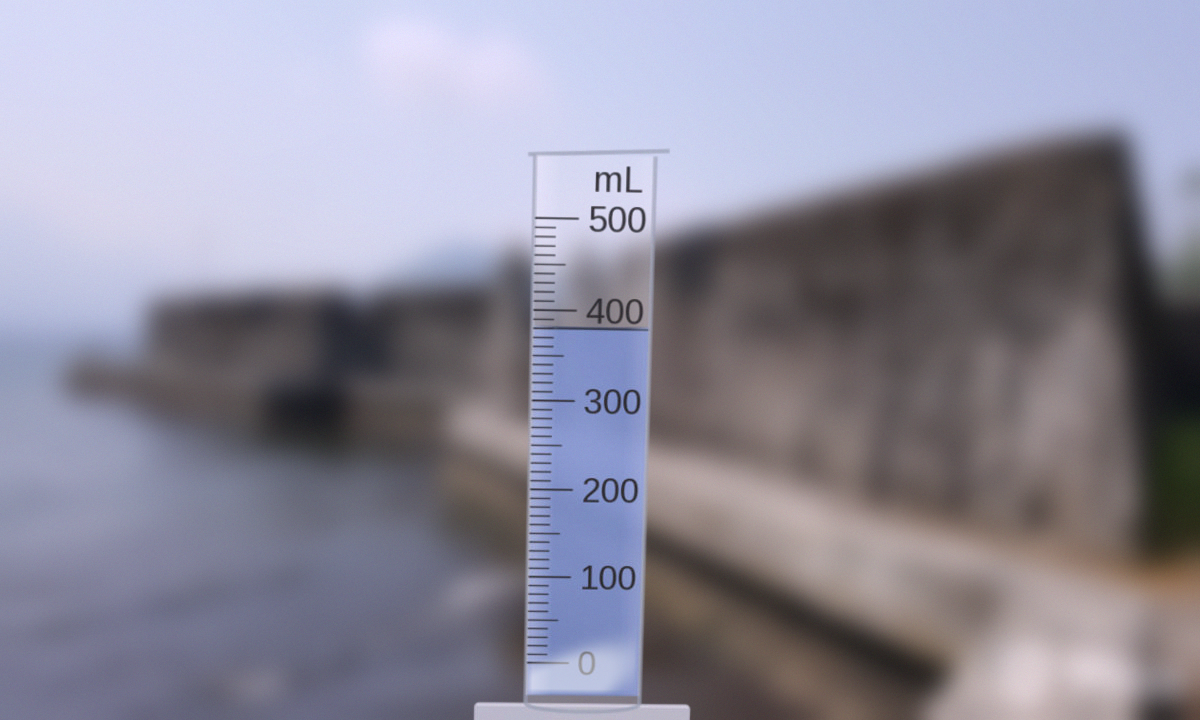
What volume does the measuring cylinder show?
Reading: 380 mL
